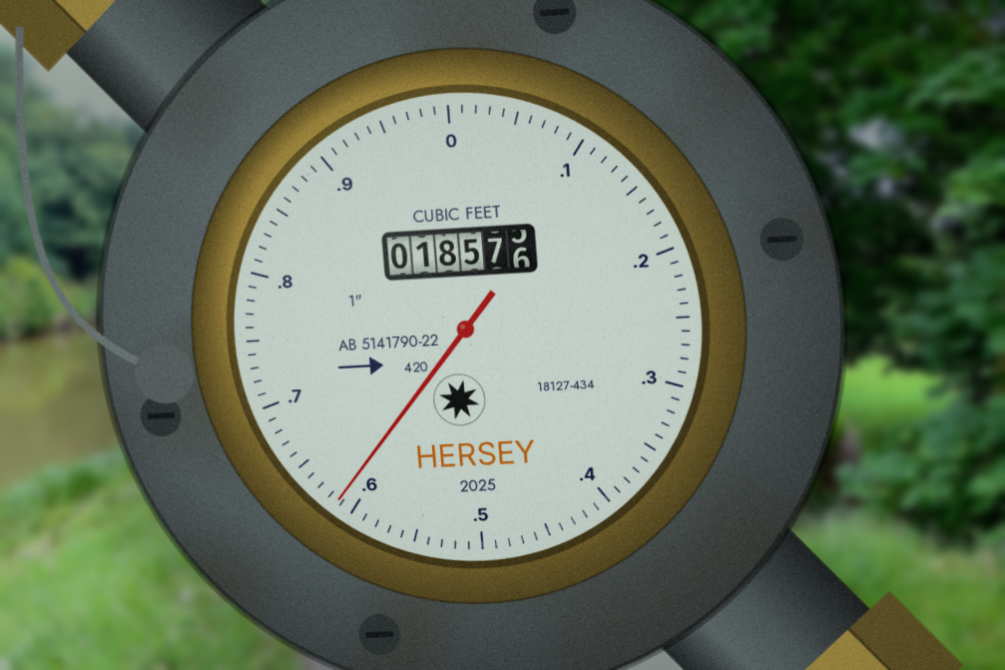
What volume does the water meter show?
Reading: 18575.61 ft³
